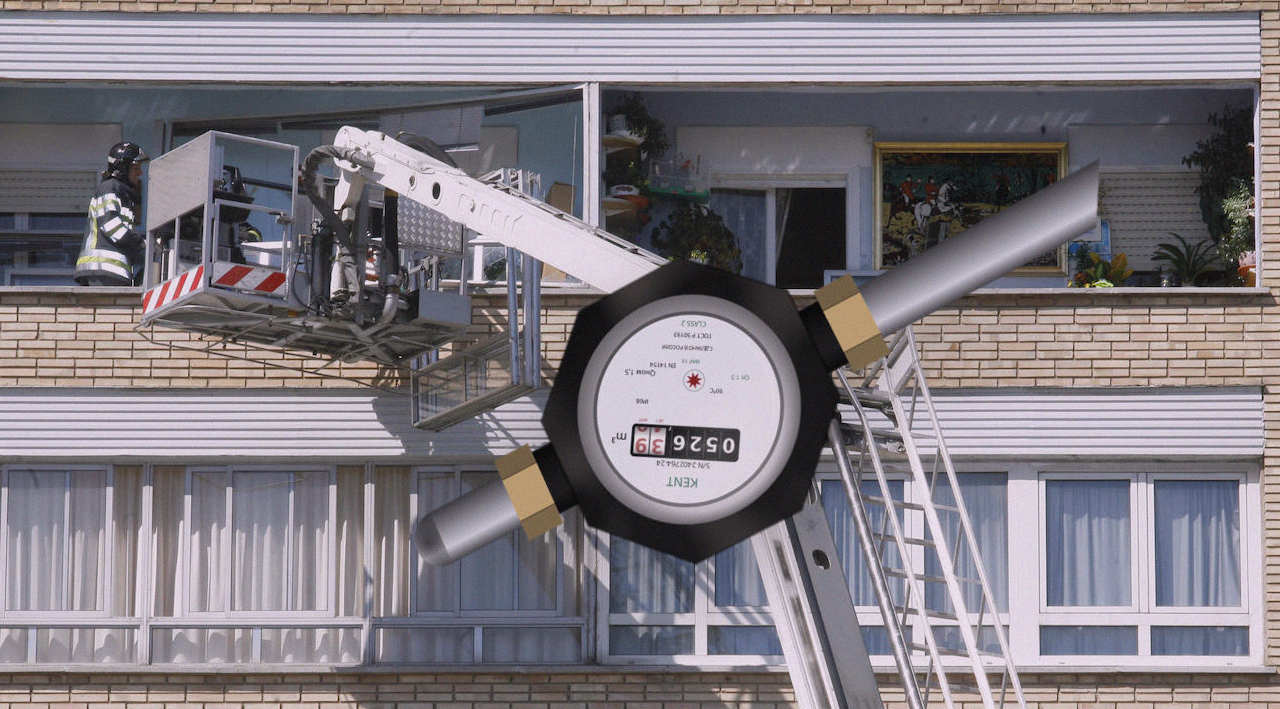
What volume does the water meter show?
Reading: 526.39 m³
